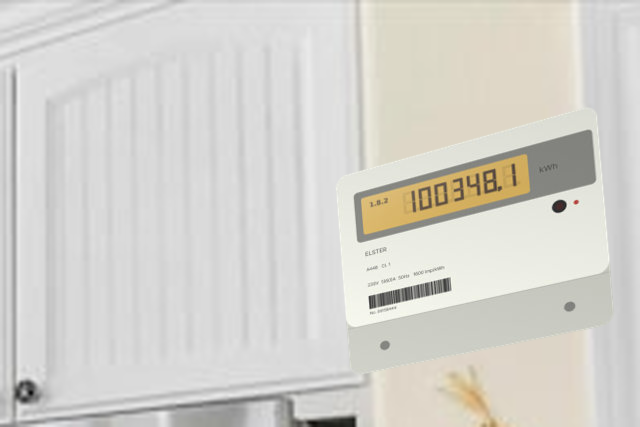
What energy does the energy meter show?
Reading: 100348.1 kWh
